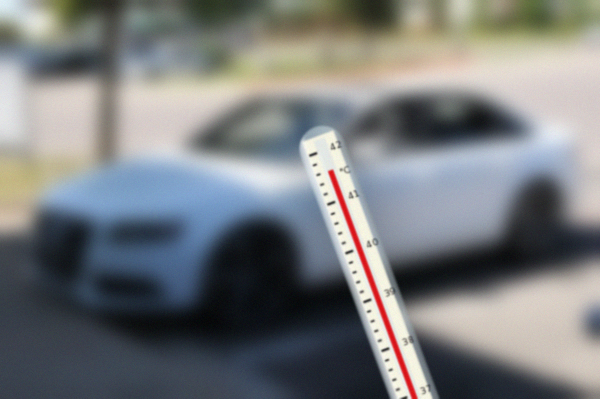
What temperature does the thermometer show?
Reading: 41.6 °C
